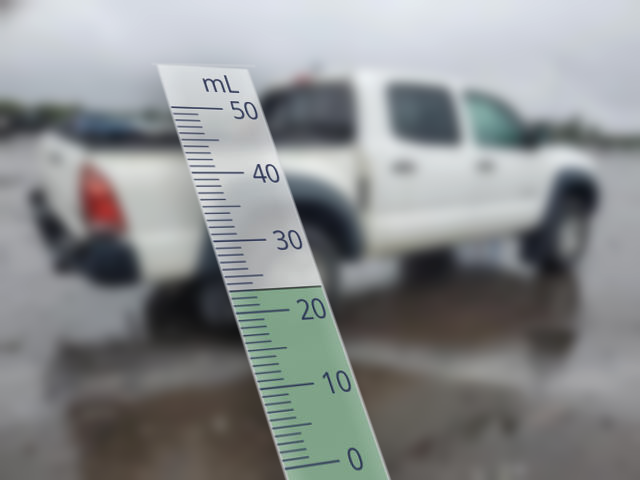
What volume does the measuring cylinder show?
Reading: 23 mL
